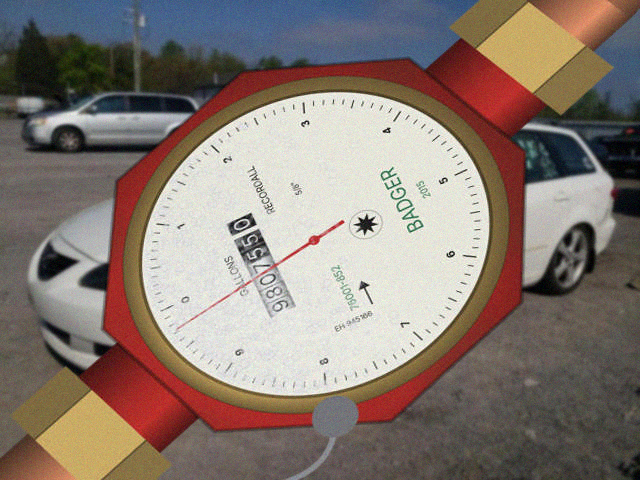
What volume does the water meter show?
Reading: 9807549.7 gal
